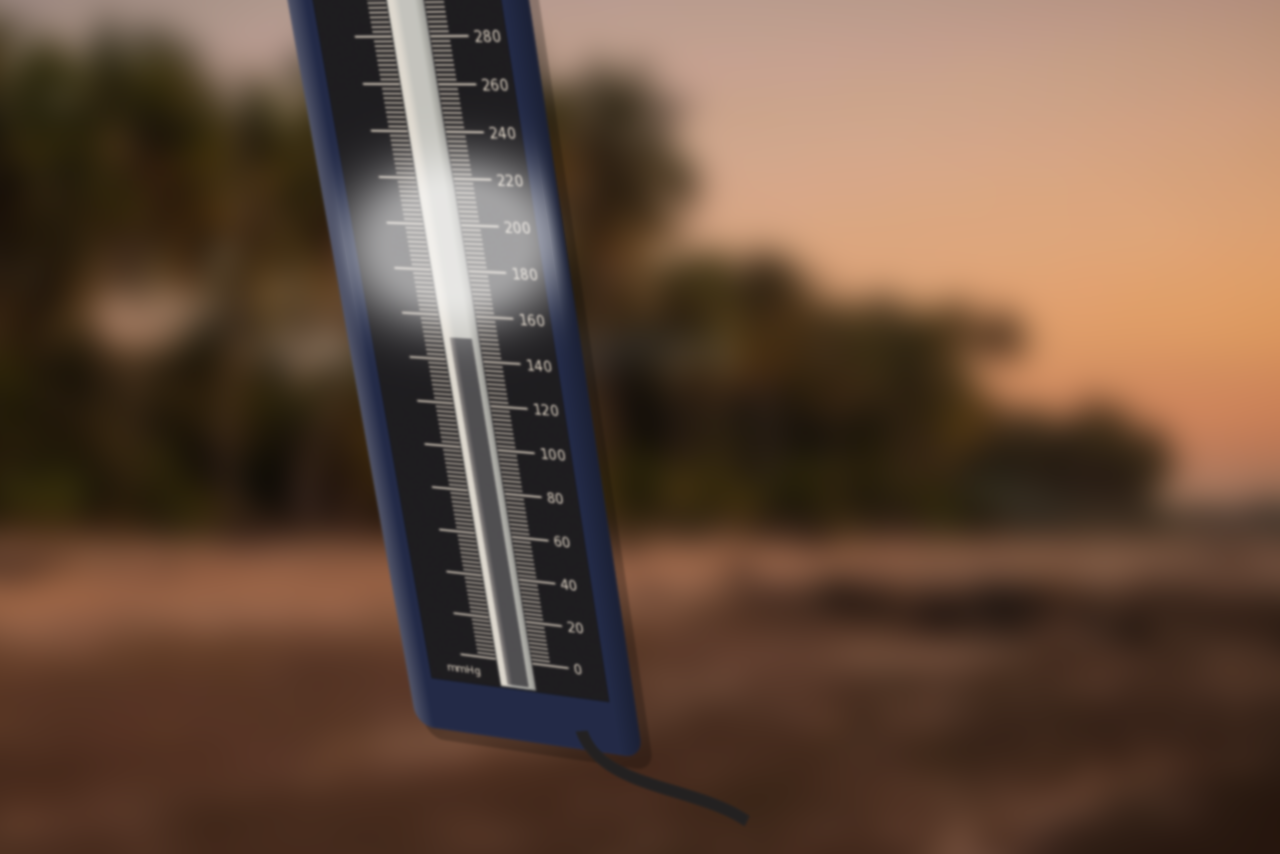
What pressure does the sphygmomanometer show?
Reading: 150 mmHg
